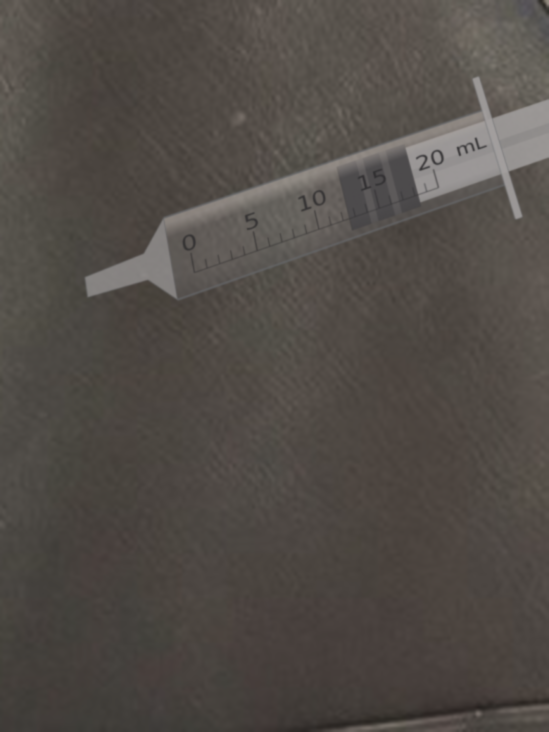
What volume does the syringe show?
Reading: 12.5 mL
